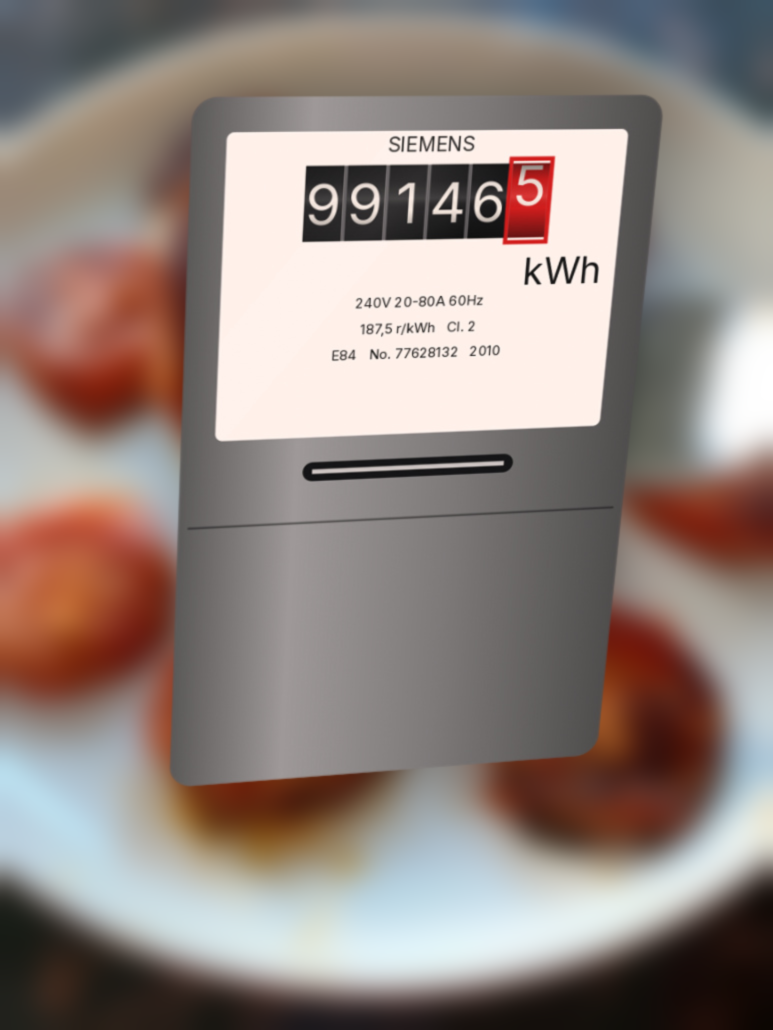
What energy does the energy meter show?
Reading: 99146.5 kWh
